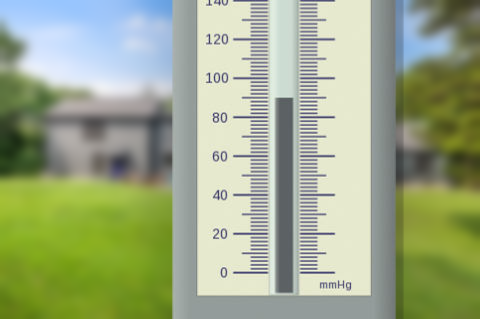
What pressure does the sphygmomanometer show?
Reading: 90 mmHg
